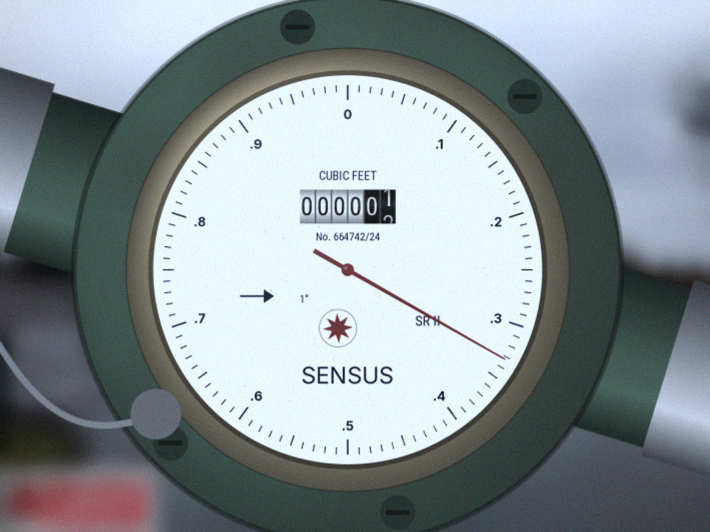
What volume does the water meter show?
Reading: 1.33 ft³
